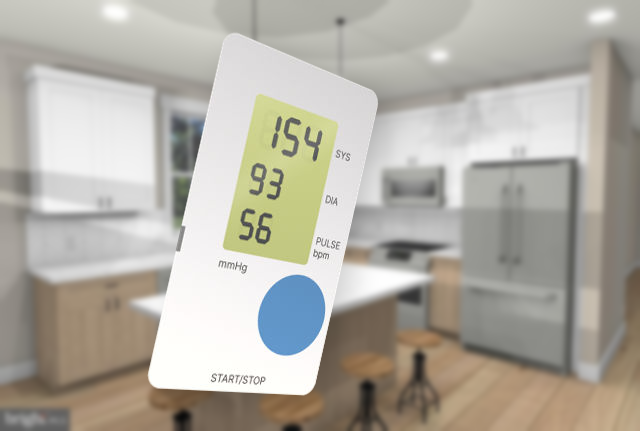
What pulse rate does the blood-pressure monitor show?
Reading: 56 bpm
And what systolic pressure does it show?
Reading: 154 mmHg
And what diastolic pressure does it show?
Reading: 93 mmHg
